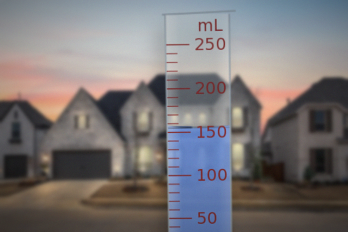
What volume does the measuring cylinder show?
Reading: 155 mL
